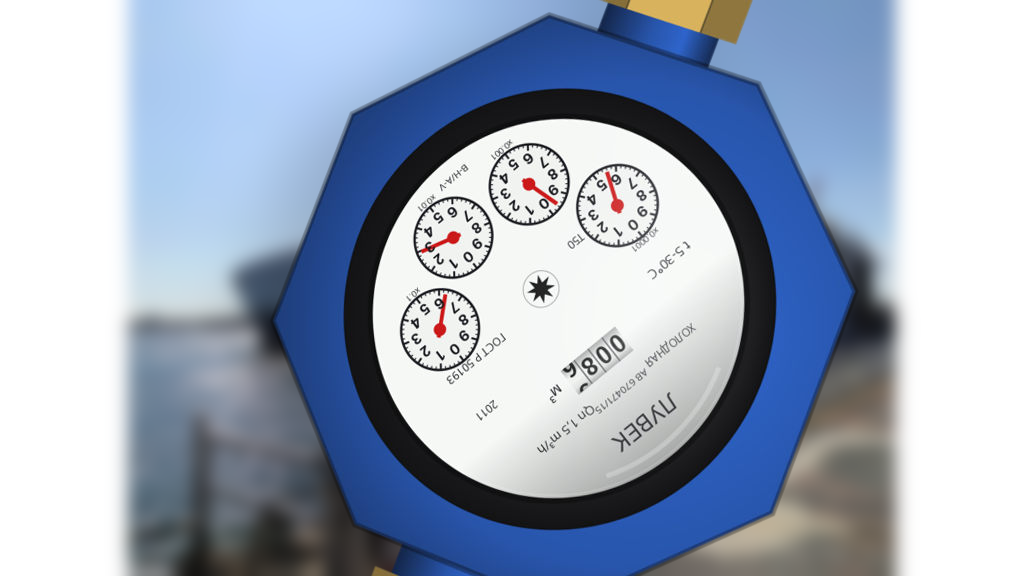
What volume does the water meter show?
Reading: 85.6295 m³
